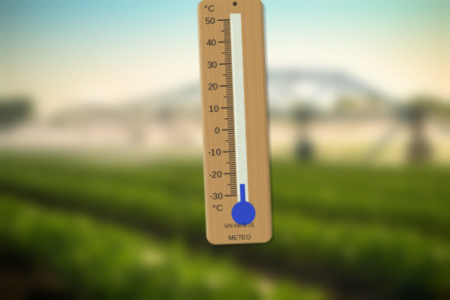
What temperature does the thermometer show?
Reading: -25 °C
